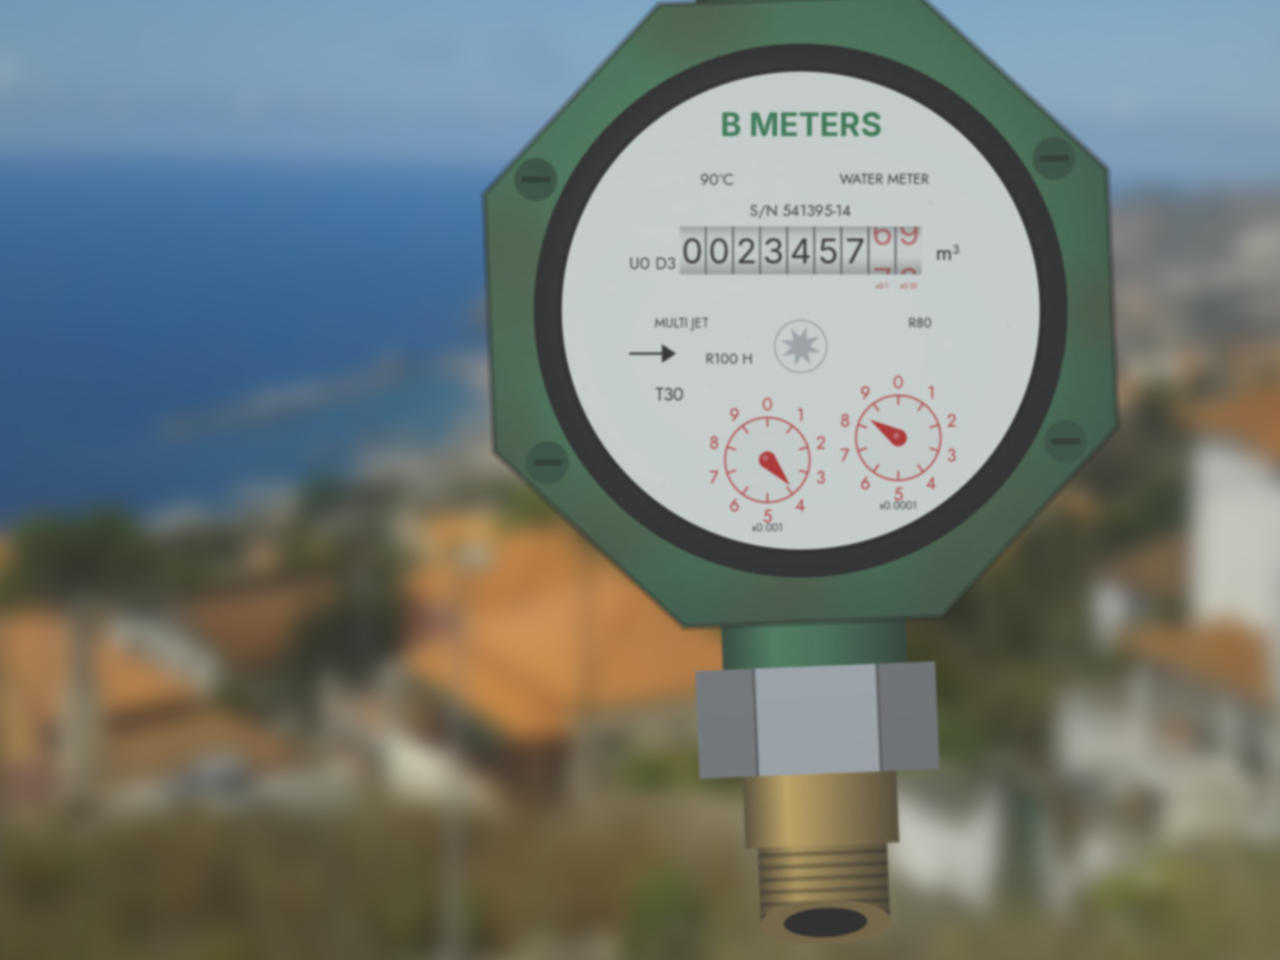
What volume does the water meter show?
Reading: 23457.6938 m³
